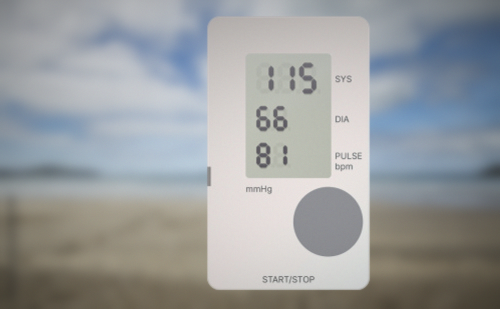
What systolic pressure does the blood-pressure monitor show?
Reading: 115 mmHg
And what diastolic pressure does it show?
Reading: 66 mmHg
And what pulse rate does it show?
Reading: 81 bpm
